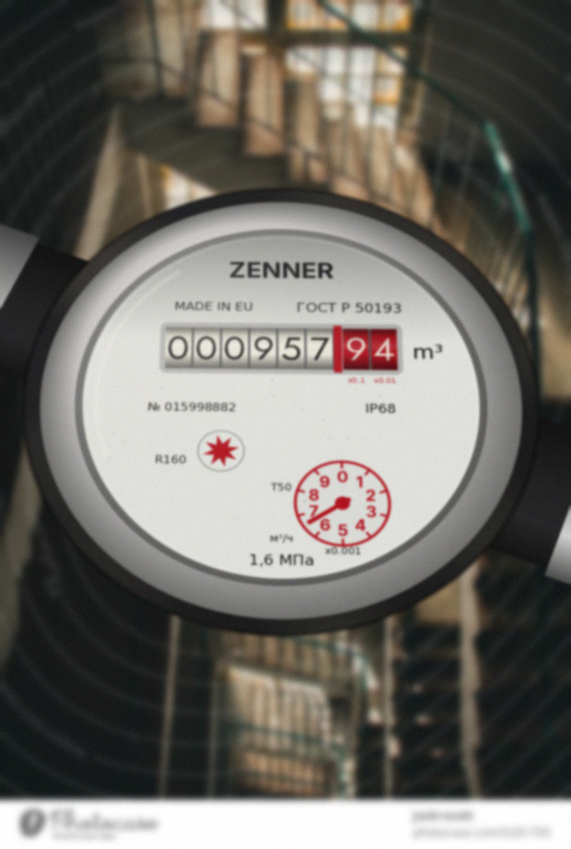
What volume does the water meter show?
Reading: 957.946 m³
